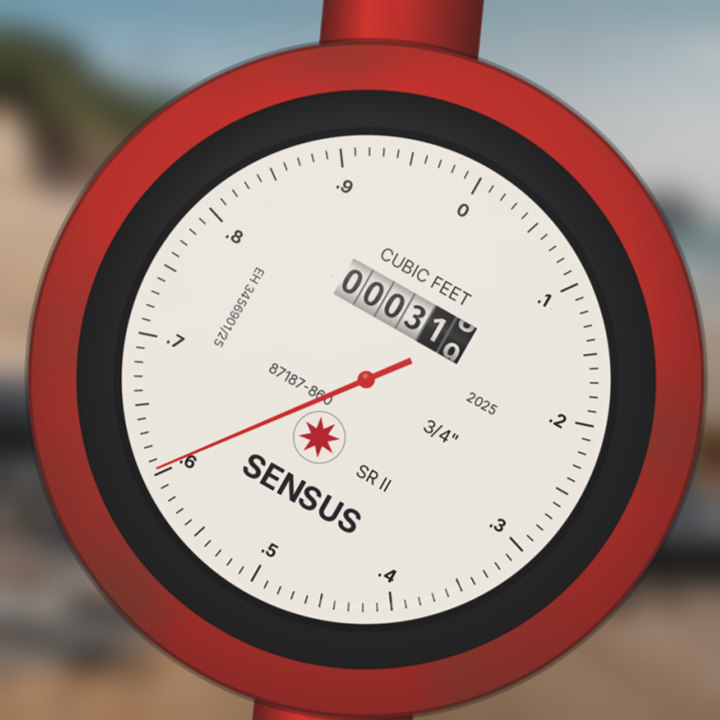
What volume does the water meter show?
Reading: 318.60 ft³
